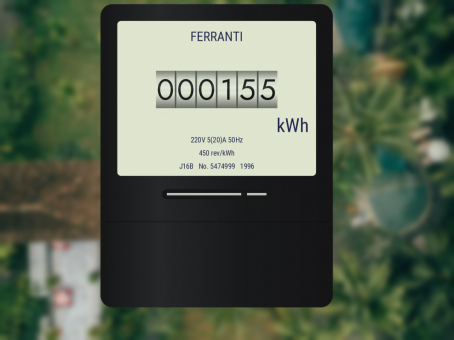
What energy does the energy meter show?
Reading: 155 kWh
